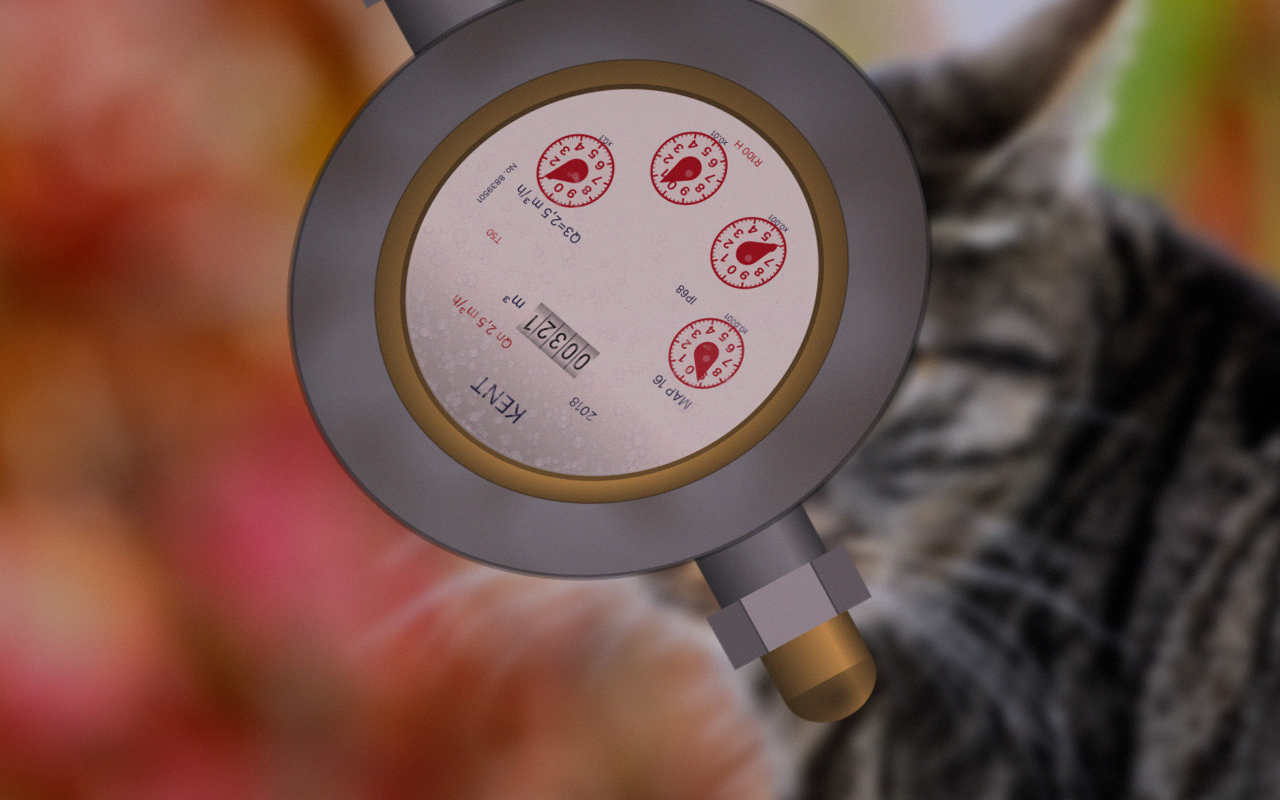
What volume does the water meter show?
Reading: 321.1059 m³
